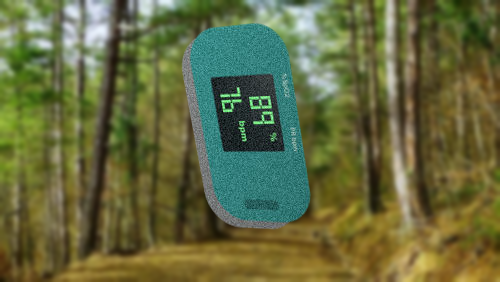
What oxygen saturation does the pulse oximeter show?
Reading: 89 %
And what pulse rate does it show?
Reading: 76 bpm
